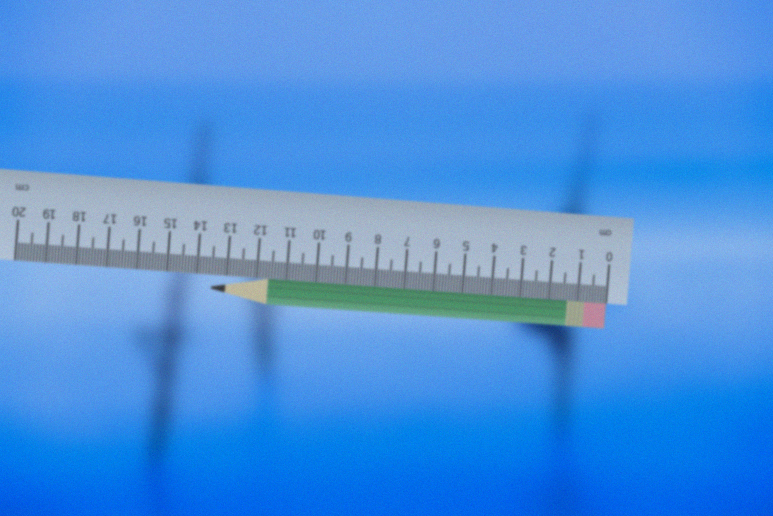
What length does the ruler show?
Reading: 13.5 cm
